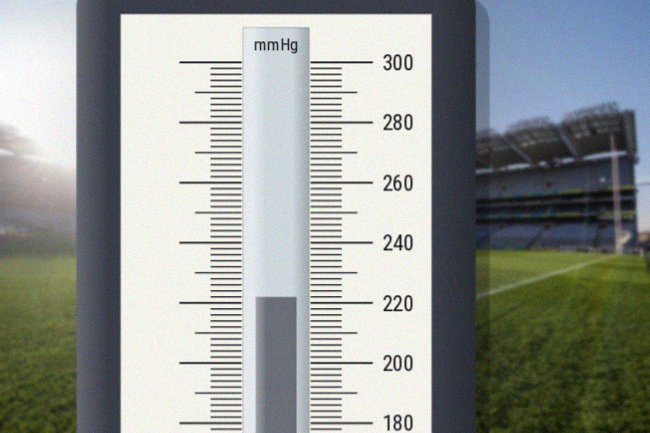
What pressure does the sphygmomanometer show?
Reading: 222 mmHg
